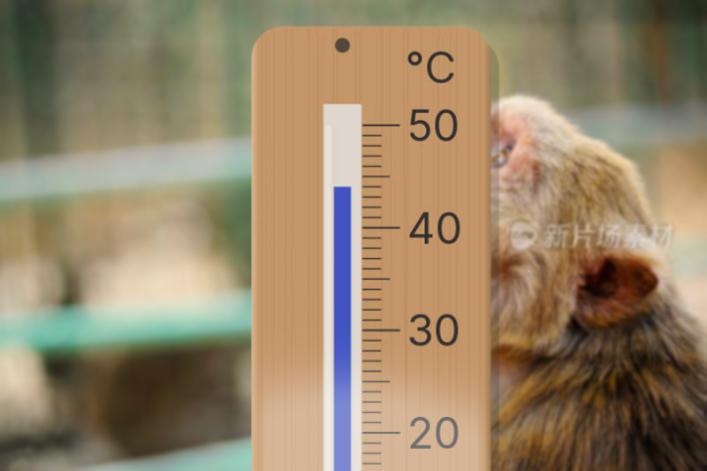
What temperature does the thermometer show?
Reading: 44 °C
